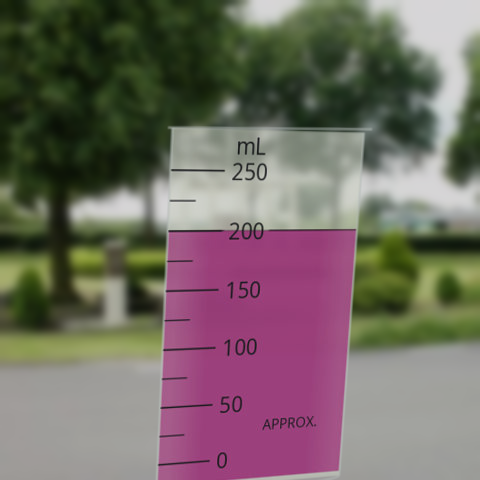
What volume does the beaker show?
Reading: 200 mL
